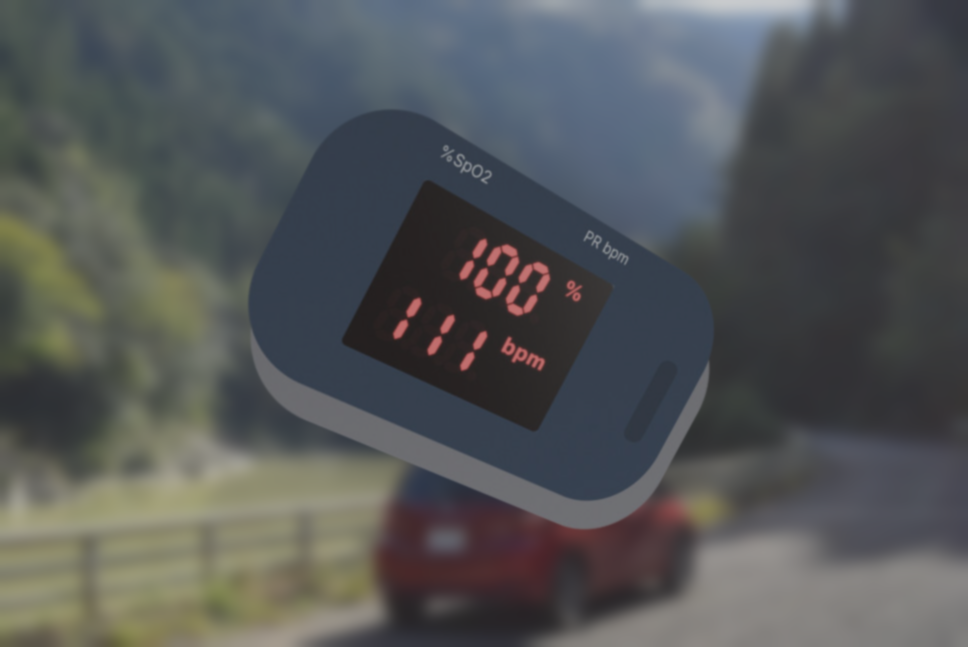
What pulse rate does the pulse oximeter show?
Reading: 111 bpm
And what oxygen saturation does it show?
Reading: 100 %
